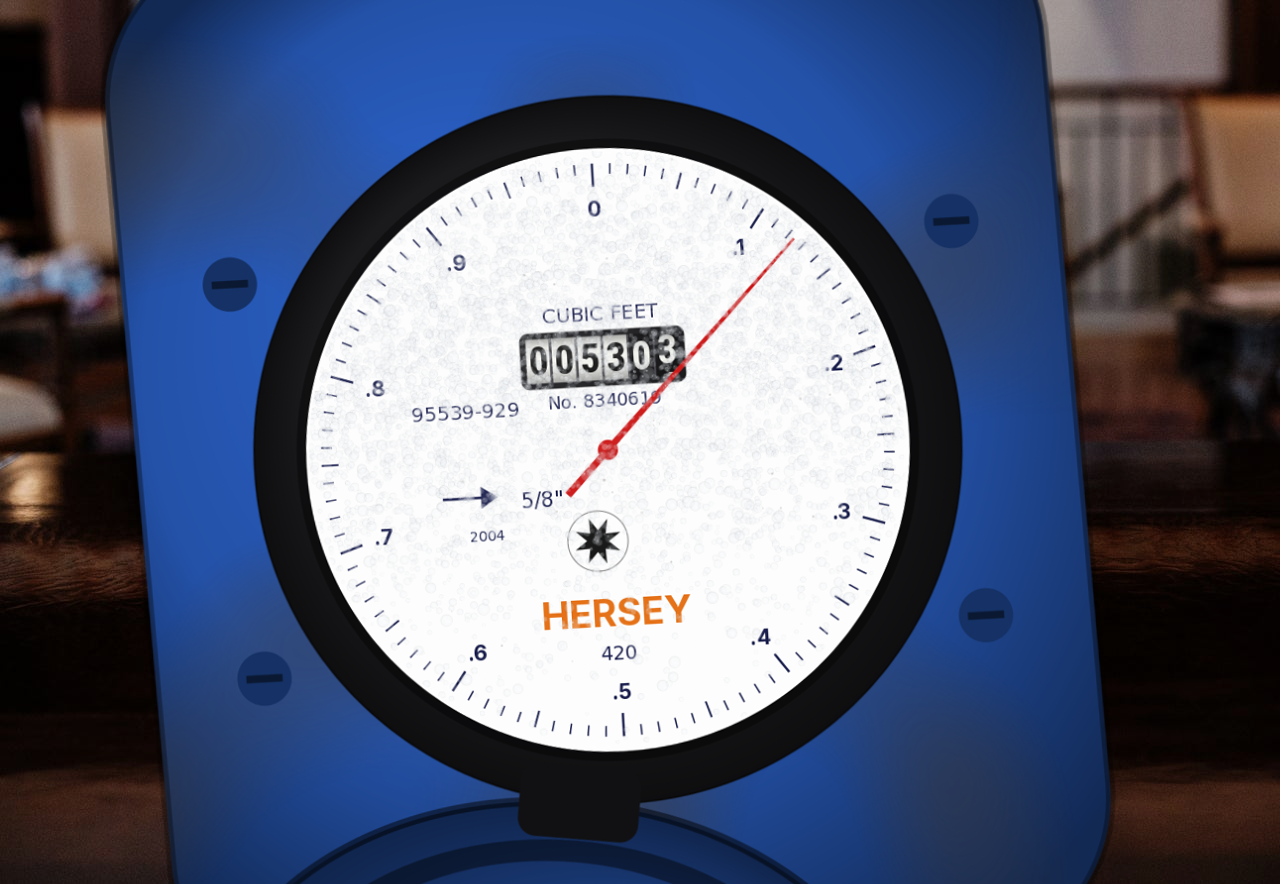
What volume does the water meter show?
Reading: 5303.12 ft³
